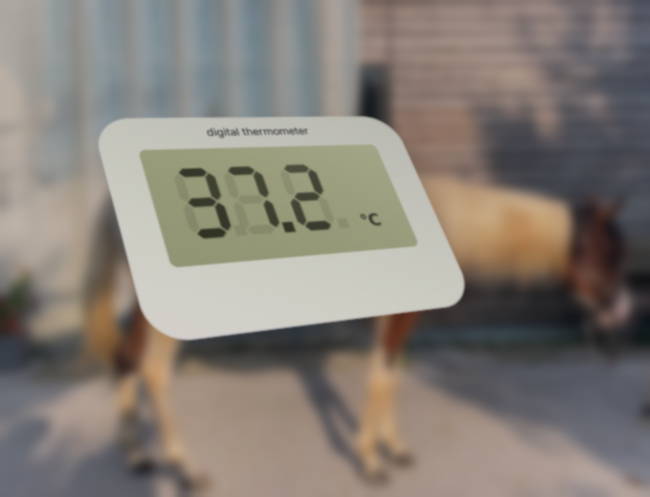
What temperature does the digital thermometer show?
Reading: 37.2 °C
